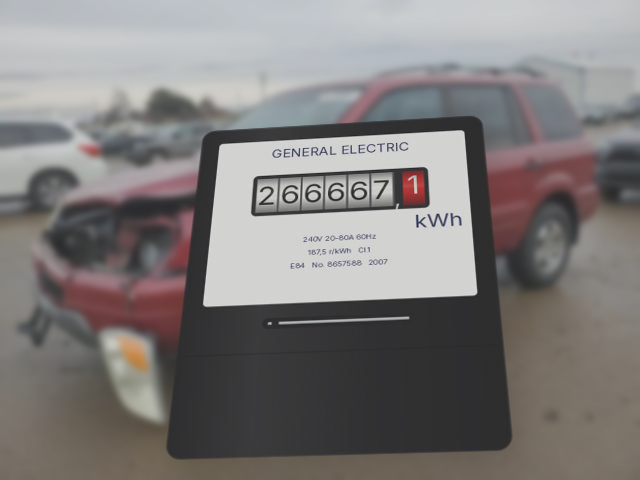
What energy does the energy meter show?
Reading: 266667.1 kWh
